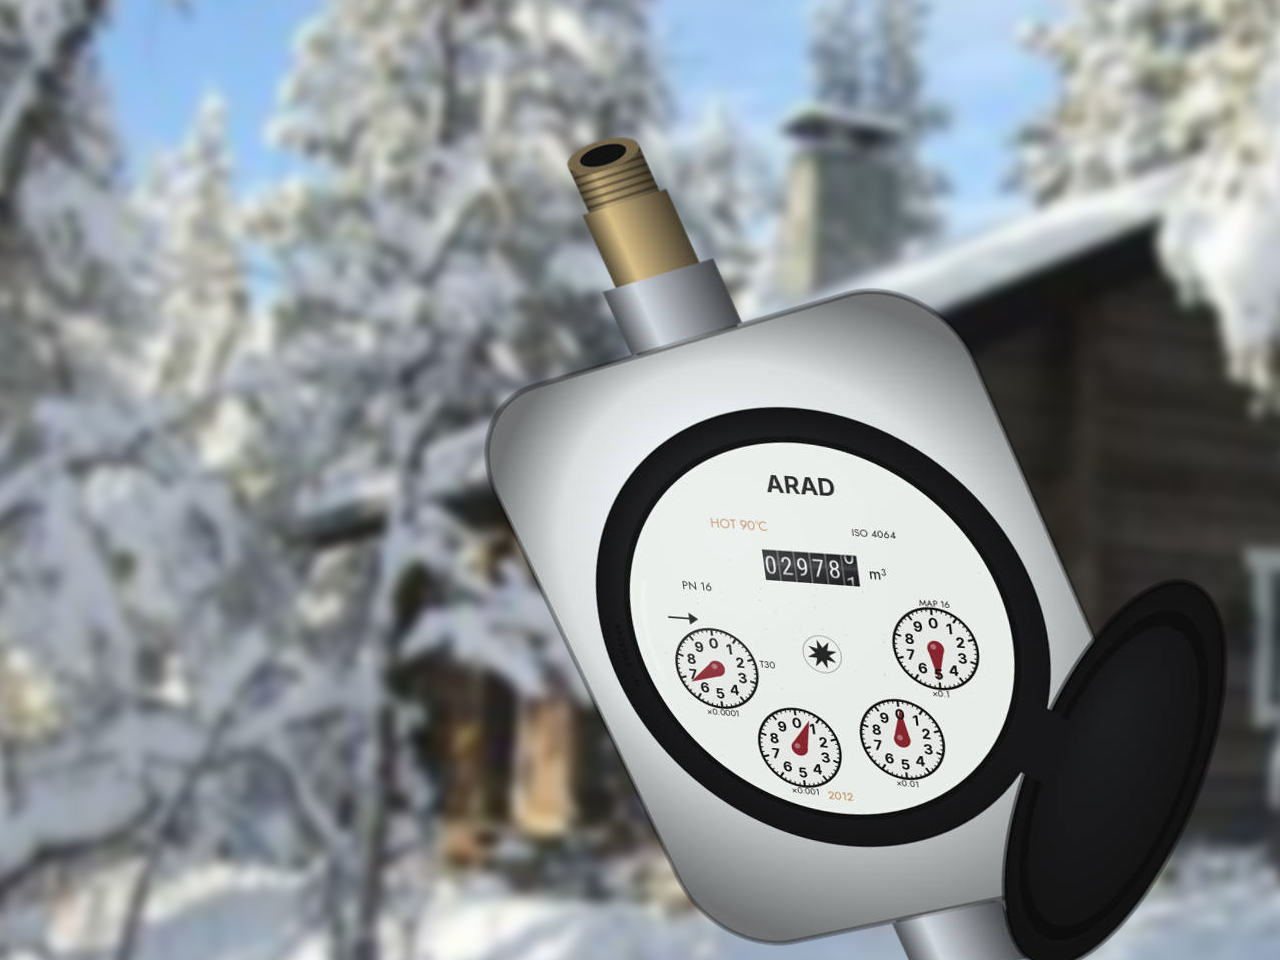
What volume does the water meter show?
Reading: 29780.5006 m³
